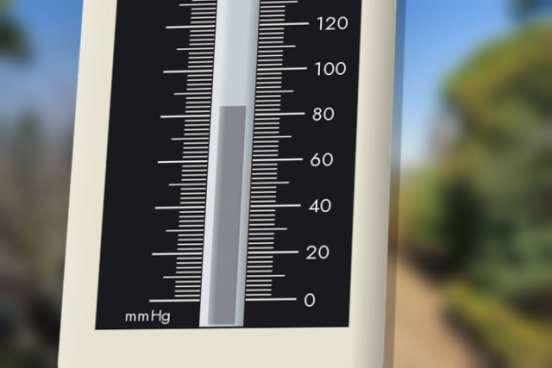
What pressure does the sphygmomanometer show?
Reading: 84 mmHg
